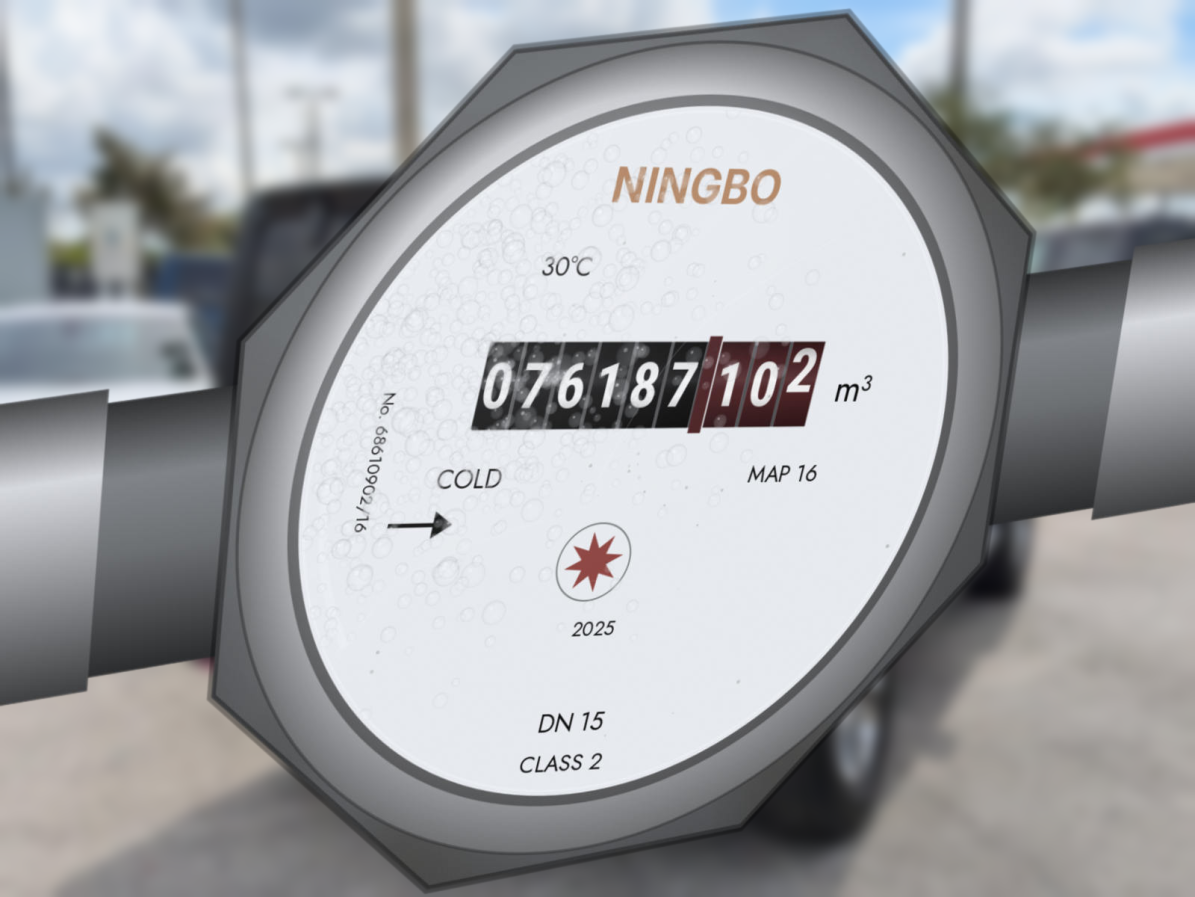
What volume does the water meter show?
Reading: 76187.102 m³
